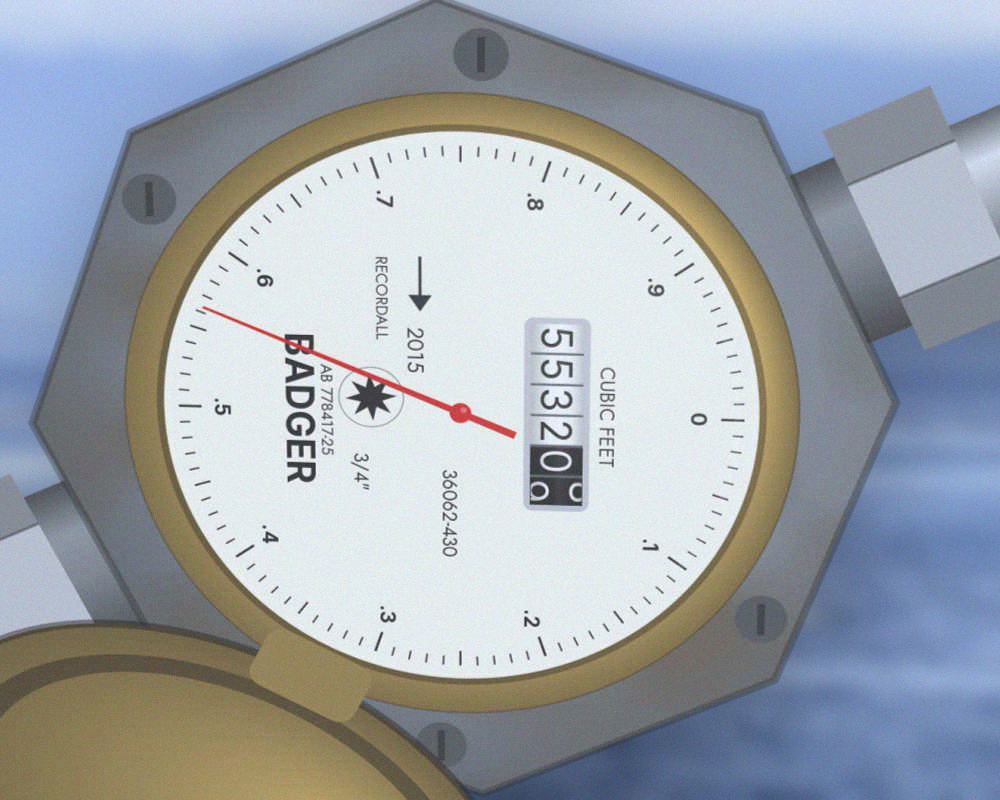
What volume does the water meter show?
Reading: 553208.56 ft³
